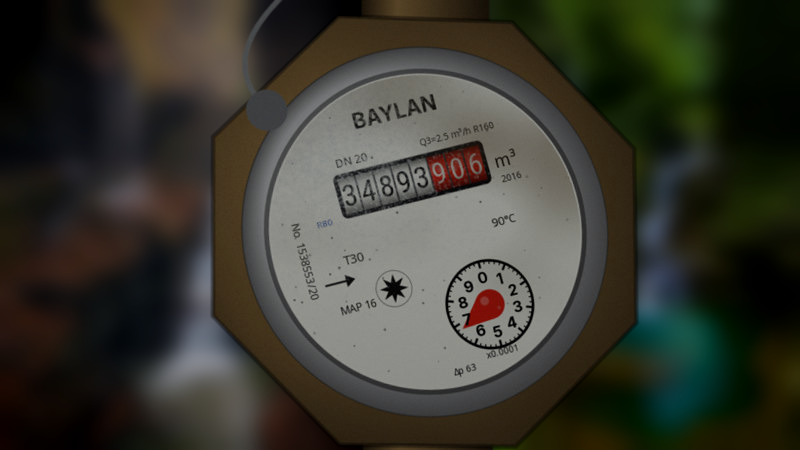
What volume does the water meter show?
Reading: 34893.9066 m³
